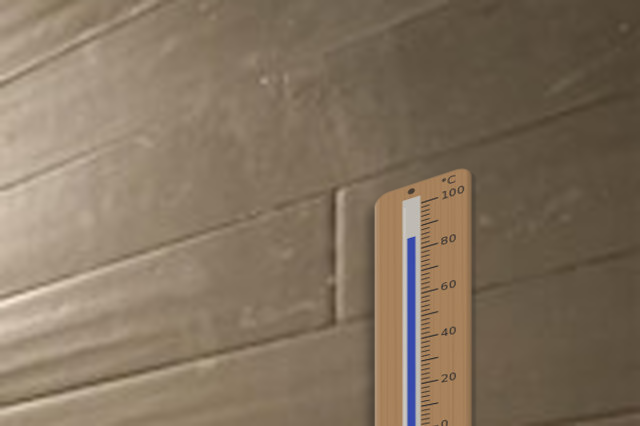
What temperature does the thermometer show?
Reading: 86 °C
